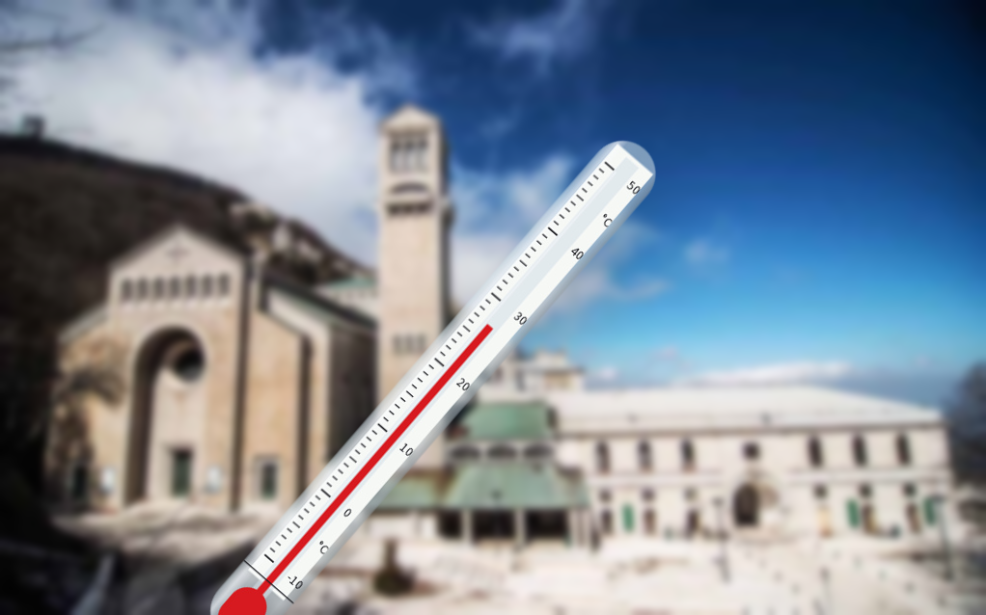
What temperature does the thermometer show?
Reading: 27 °C
